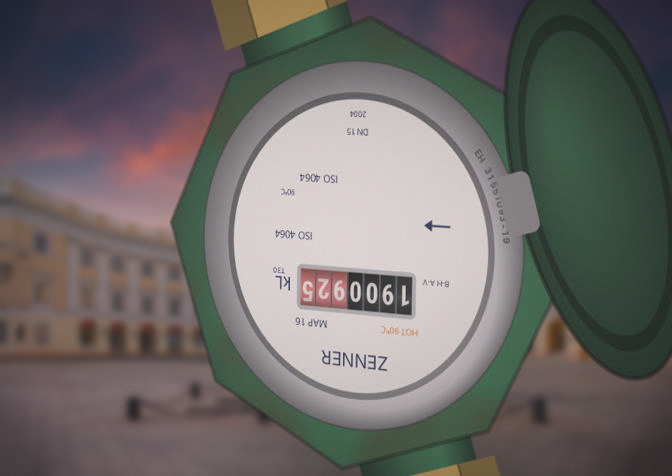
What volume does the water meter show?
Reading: 1900.925 kL
